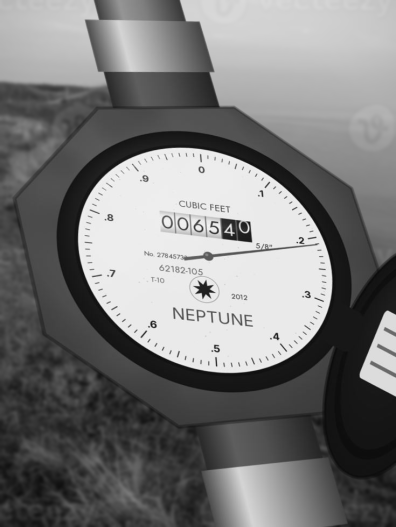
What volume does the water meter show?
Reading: 6540.21 ft³
